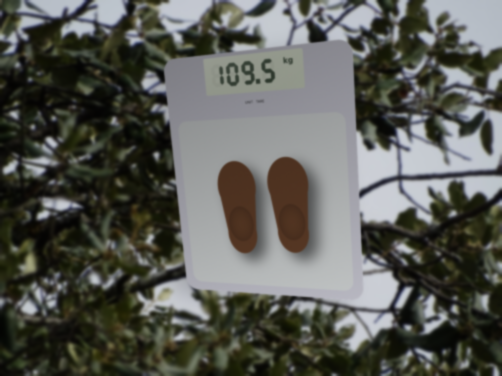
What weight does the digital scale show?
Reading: 109.5 kg
